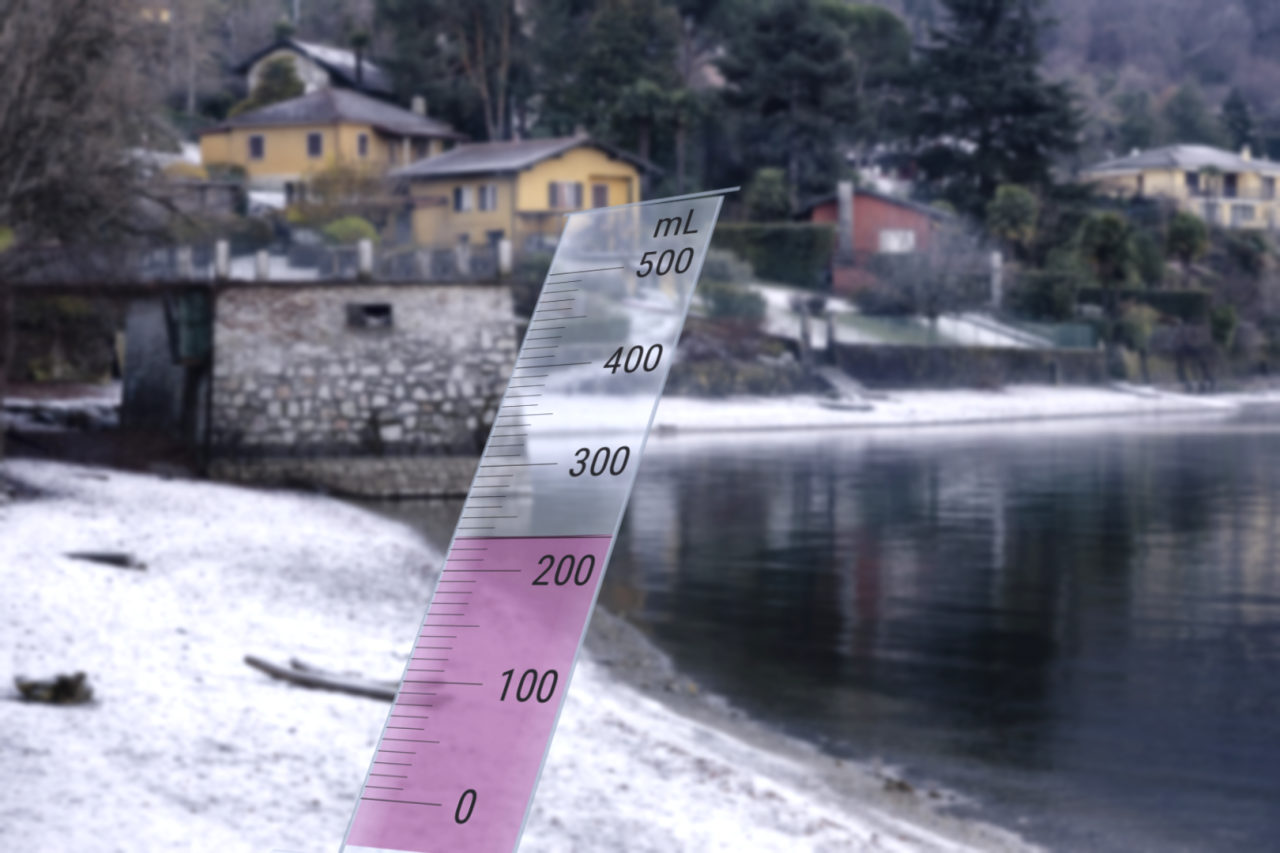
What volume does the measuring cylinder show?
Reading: 230 mL
